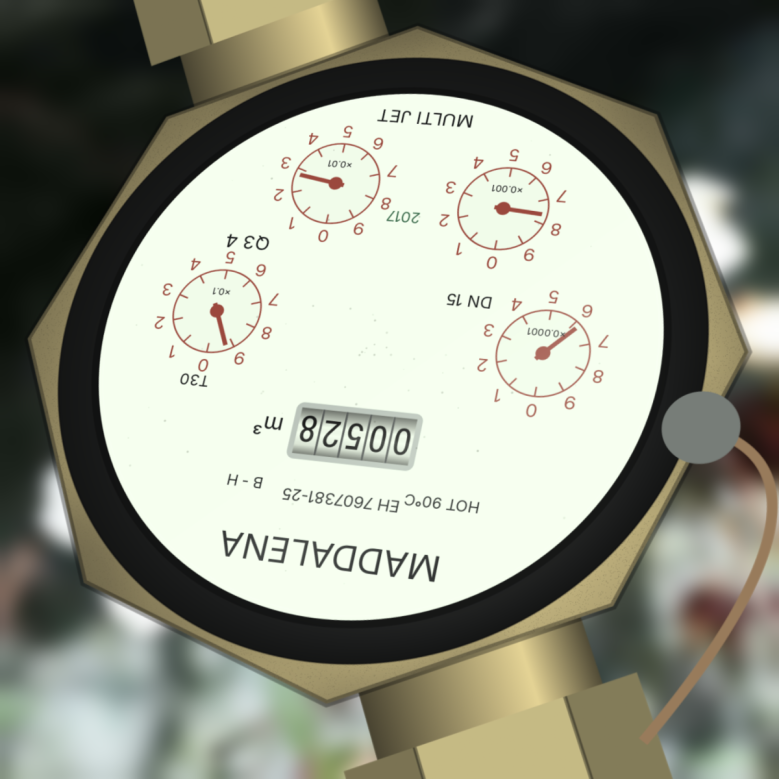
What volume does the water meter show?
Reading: 527.9276 m³
